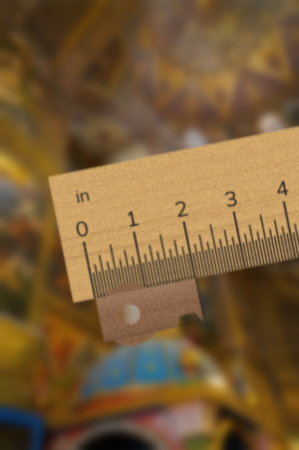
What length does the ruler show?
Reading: 2 in
